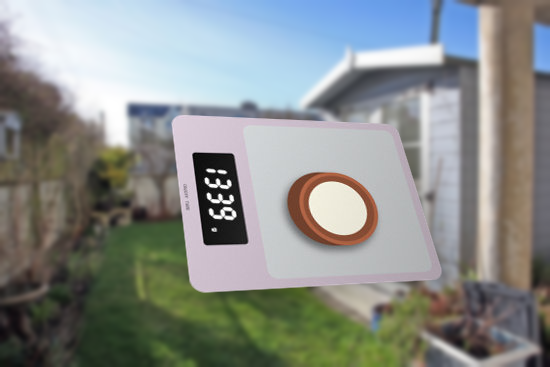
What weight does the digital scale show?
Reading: 1339 g
